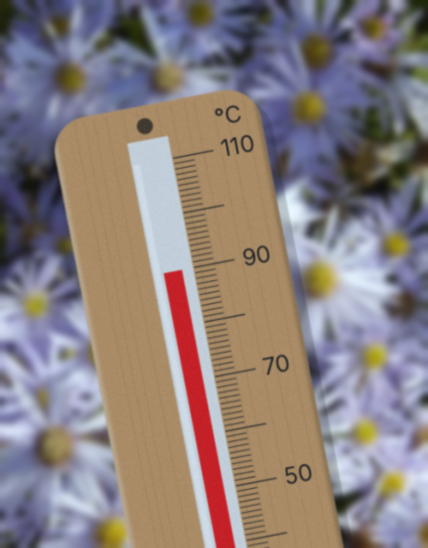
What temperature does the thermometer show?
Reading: 90 °C
